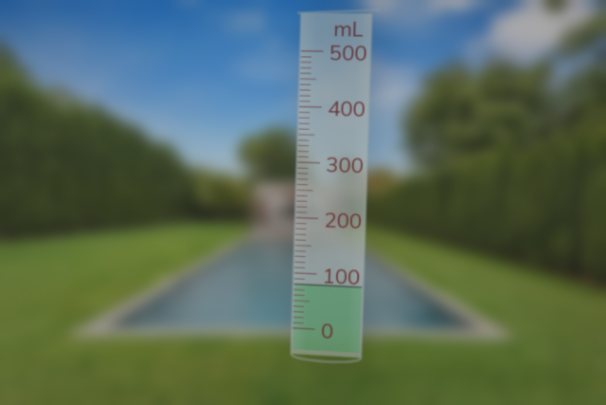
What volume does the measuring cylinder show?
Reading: 80 mL
